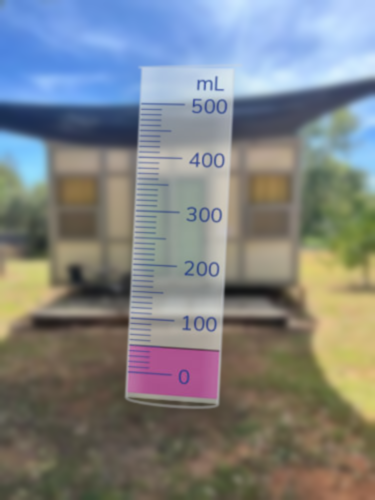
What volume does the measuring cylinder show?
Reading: 50 mL
